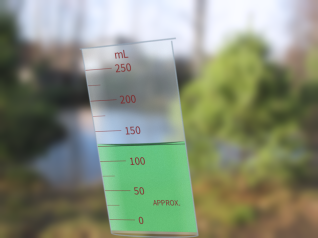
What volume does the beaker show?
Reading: 125 mL
